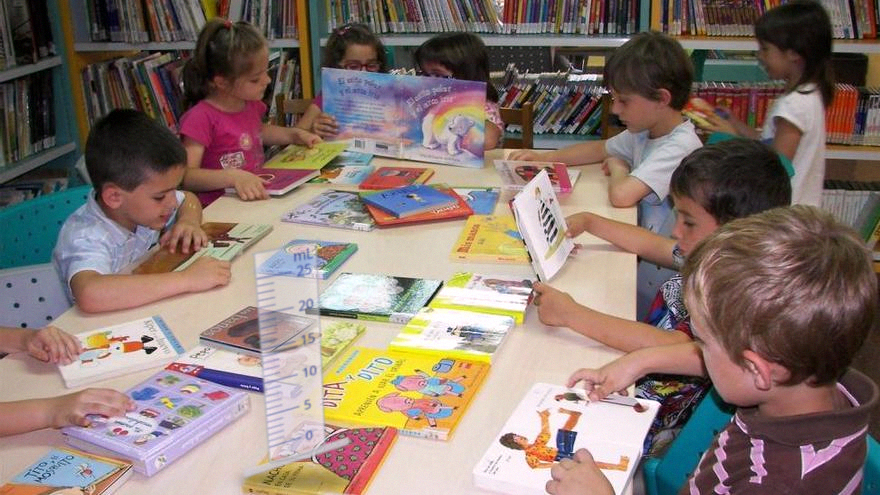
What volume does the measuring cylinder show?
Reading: 14 mL
